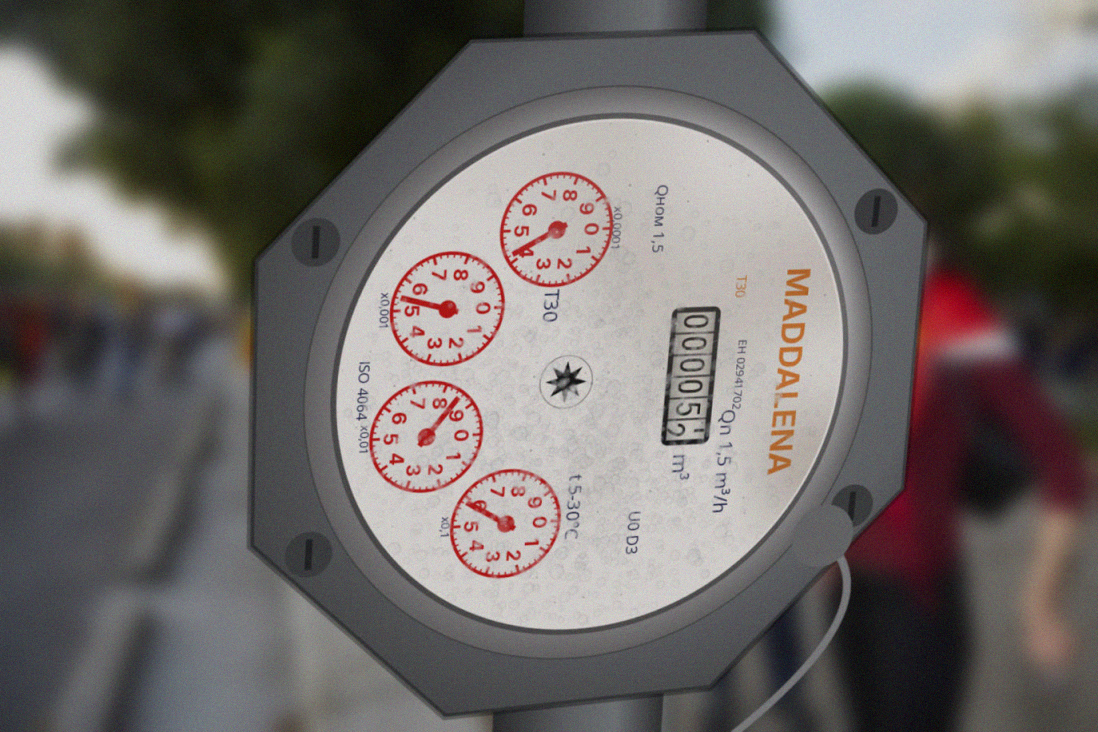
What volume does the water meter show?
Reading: 51.5854 m³
